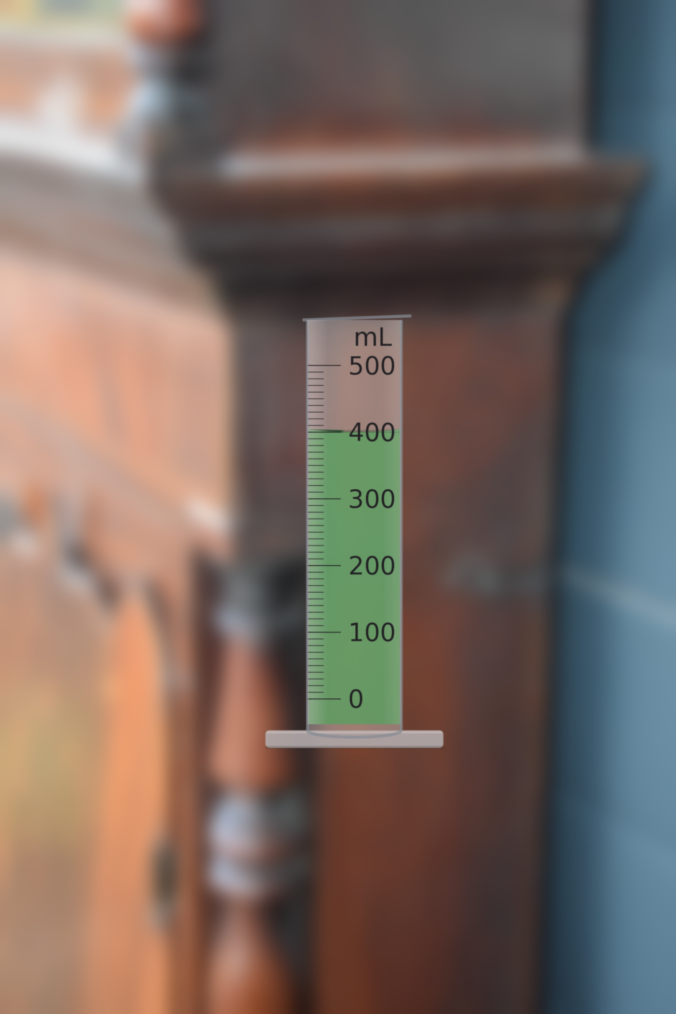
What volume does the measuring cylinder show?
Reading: 400 mL
